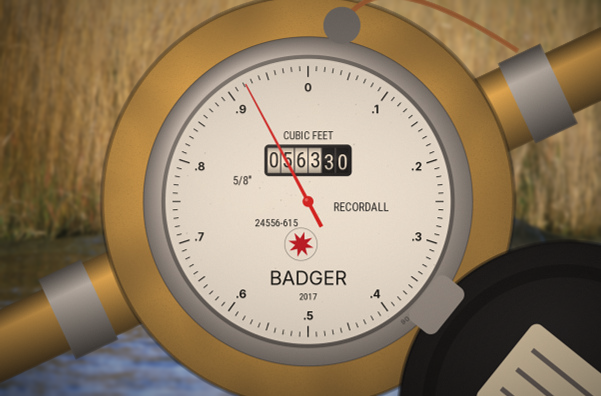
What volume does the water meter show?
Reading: 56329.92 ft³
